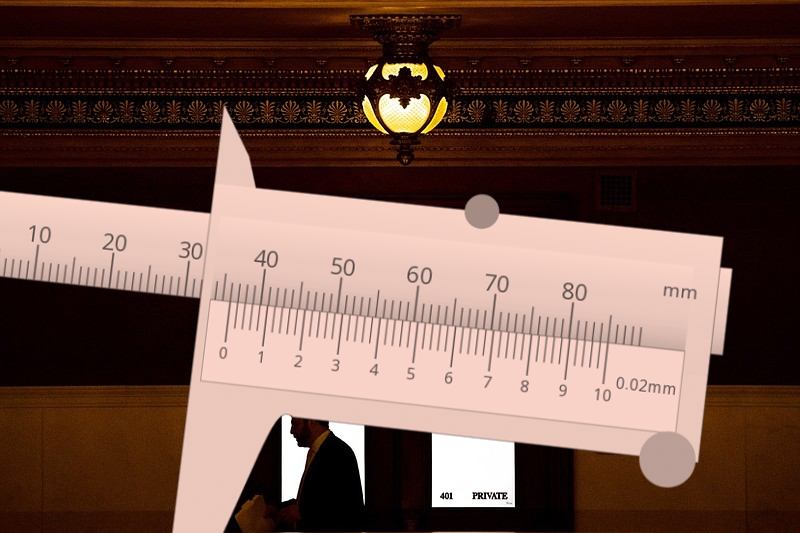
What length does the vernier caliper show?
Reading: 36.0 mm
